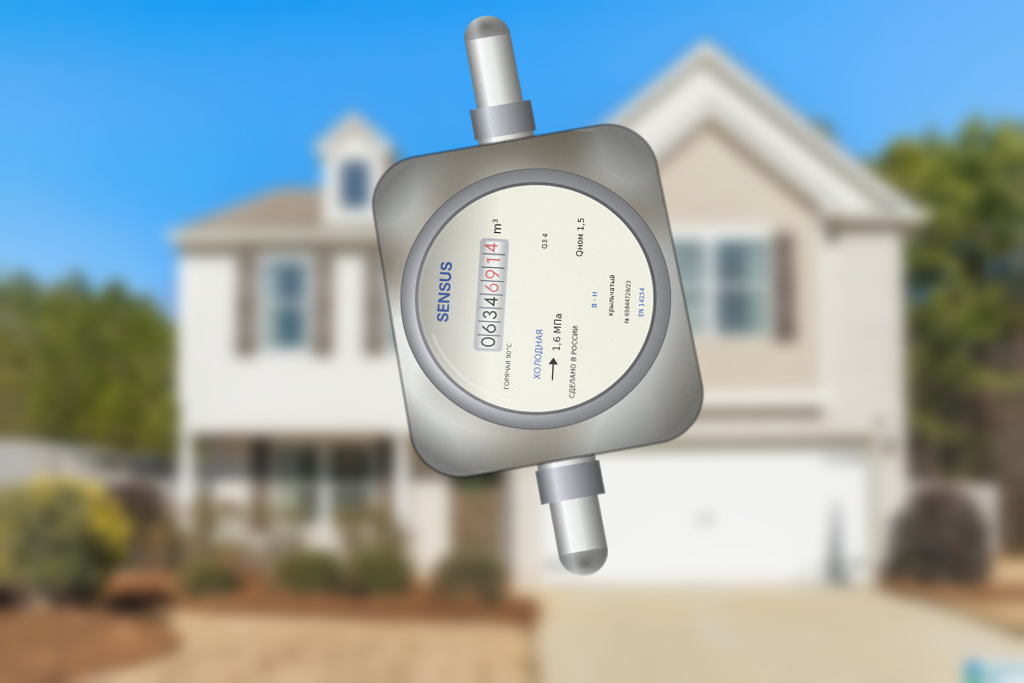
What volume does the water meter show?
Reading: 634.6914 m³
